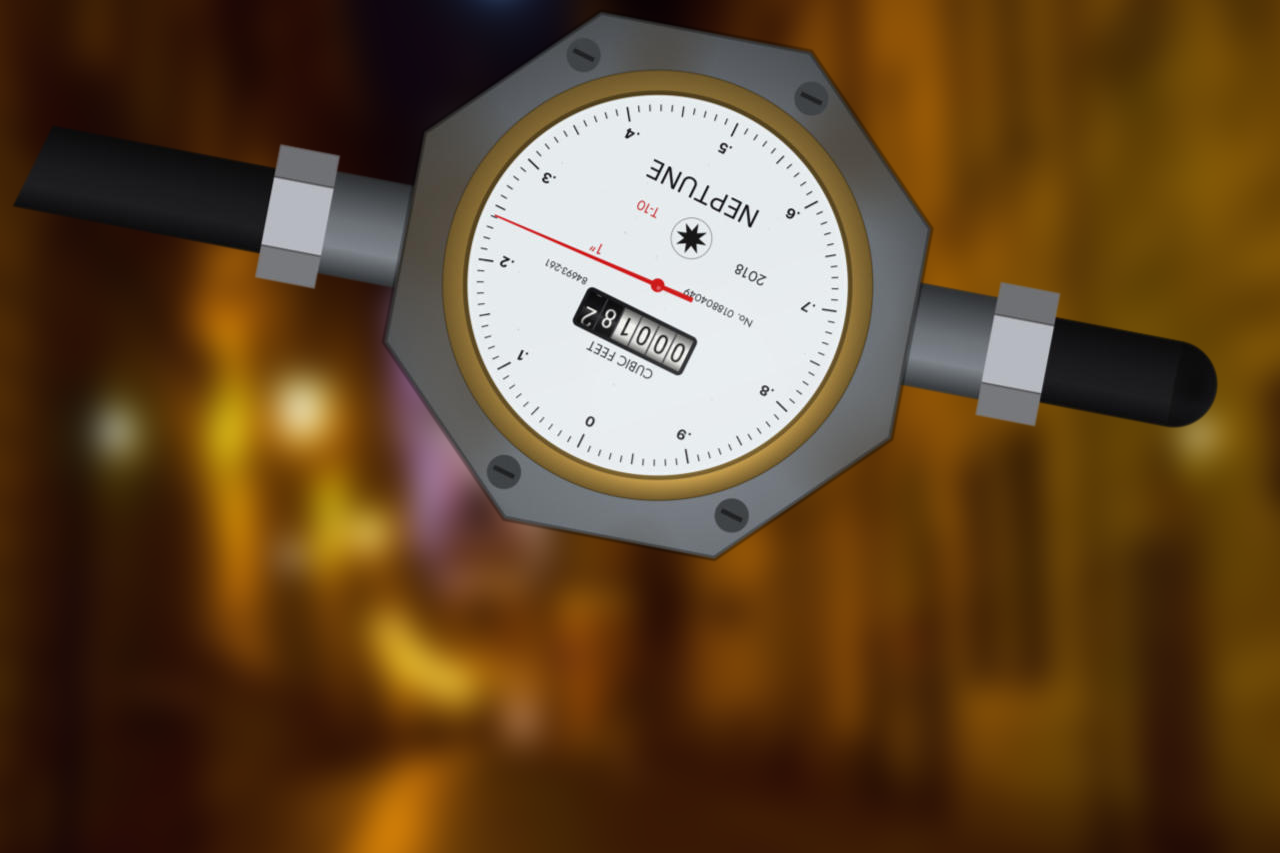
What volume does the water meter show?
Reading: 182.24 ft³
